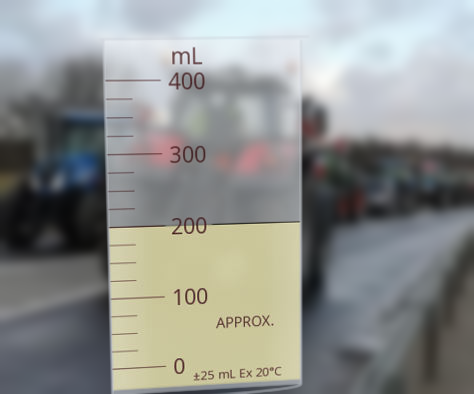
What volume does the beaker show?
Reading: 200 mL
